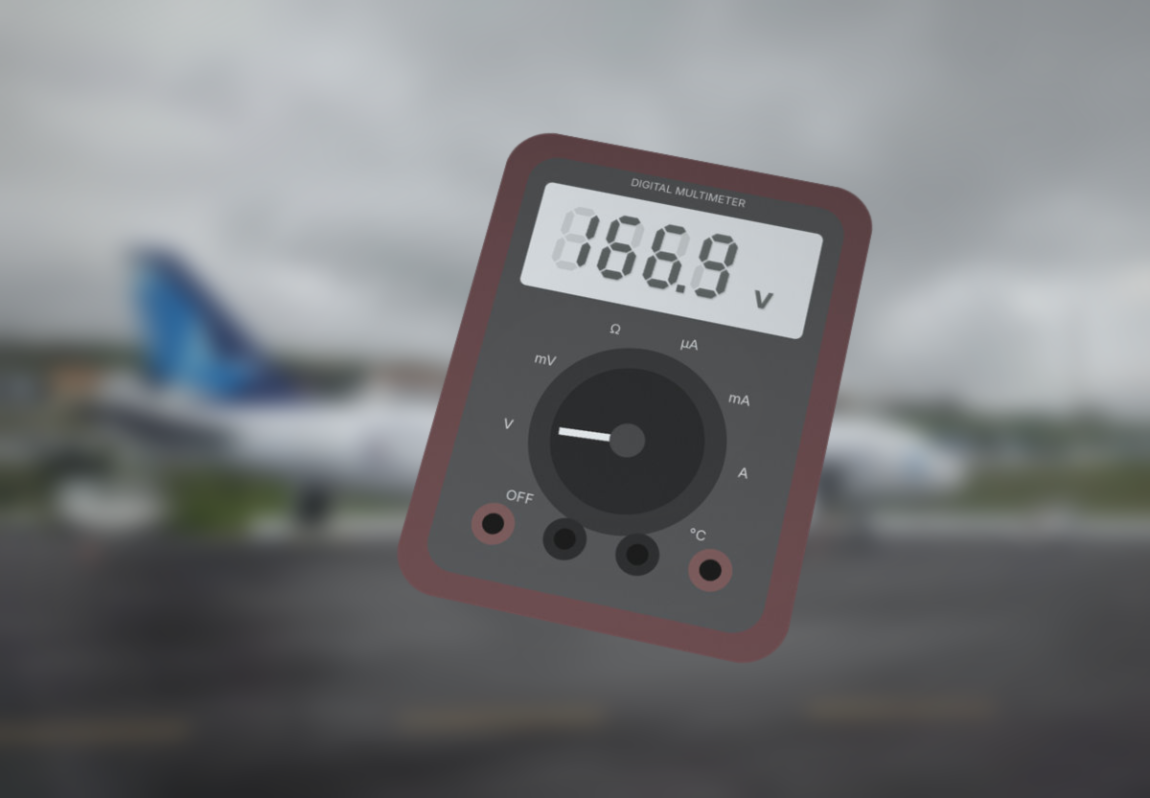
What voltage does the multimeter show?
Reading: 166.9 V
